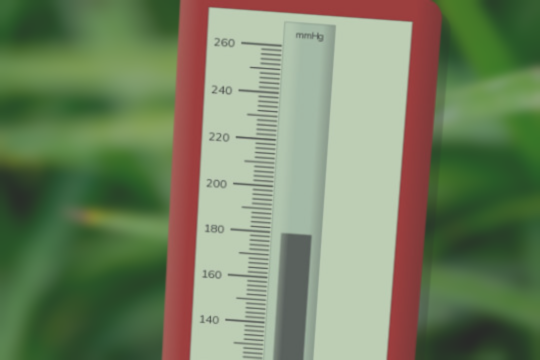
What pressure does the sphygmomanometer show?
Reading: 180 mmHg
